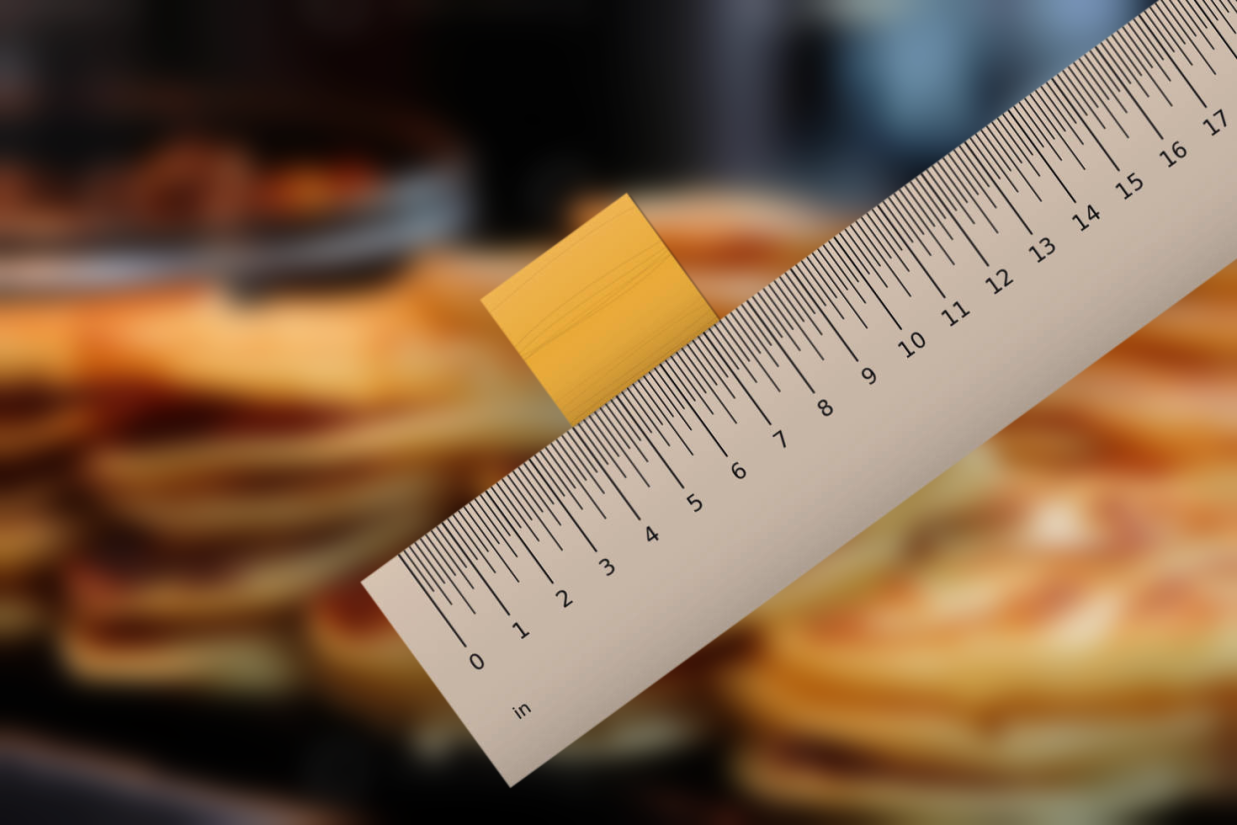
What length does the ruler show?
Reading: 3.375 in
